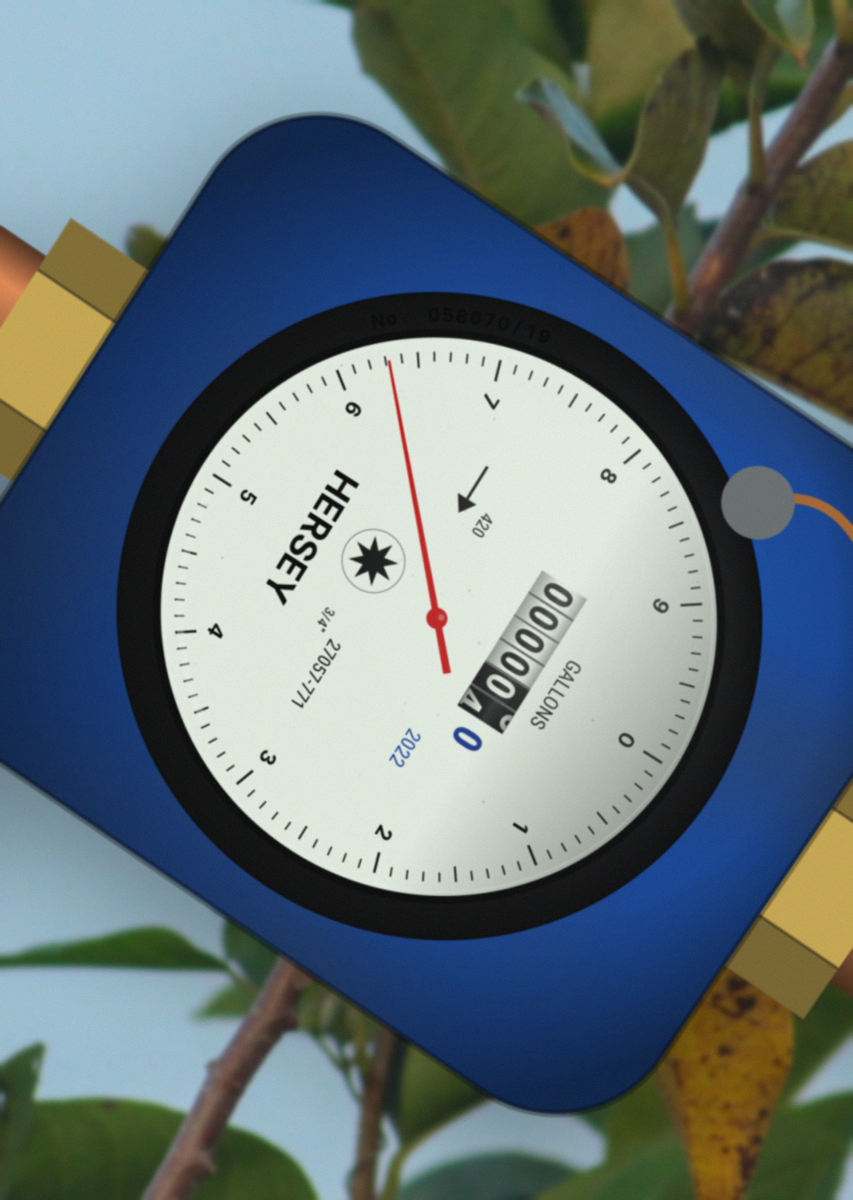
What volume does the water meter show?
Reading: 36.3 gal
